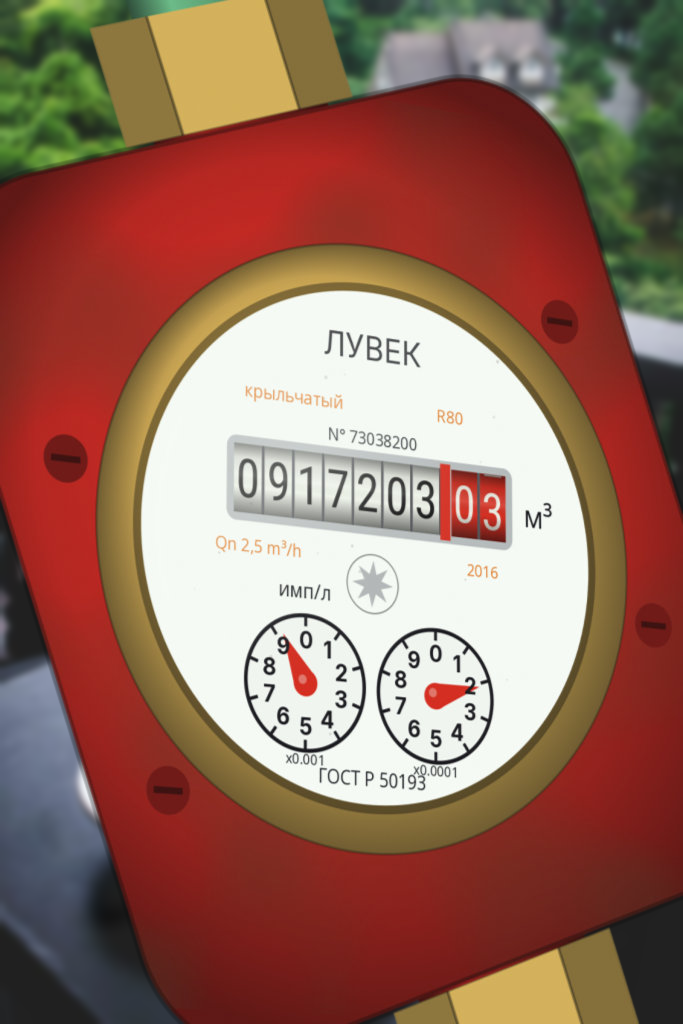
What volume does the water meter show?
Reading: 917203.0292 m³
